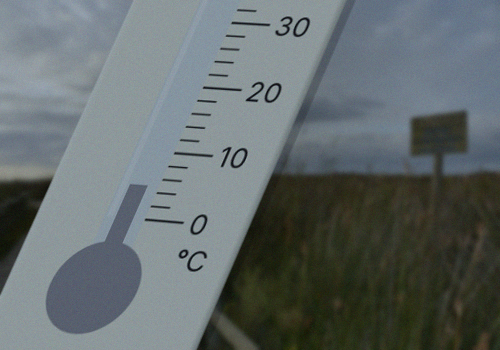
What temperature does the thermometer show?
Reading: 5 °C
